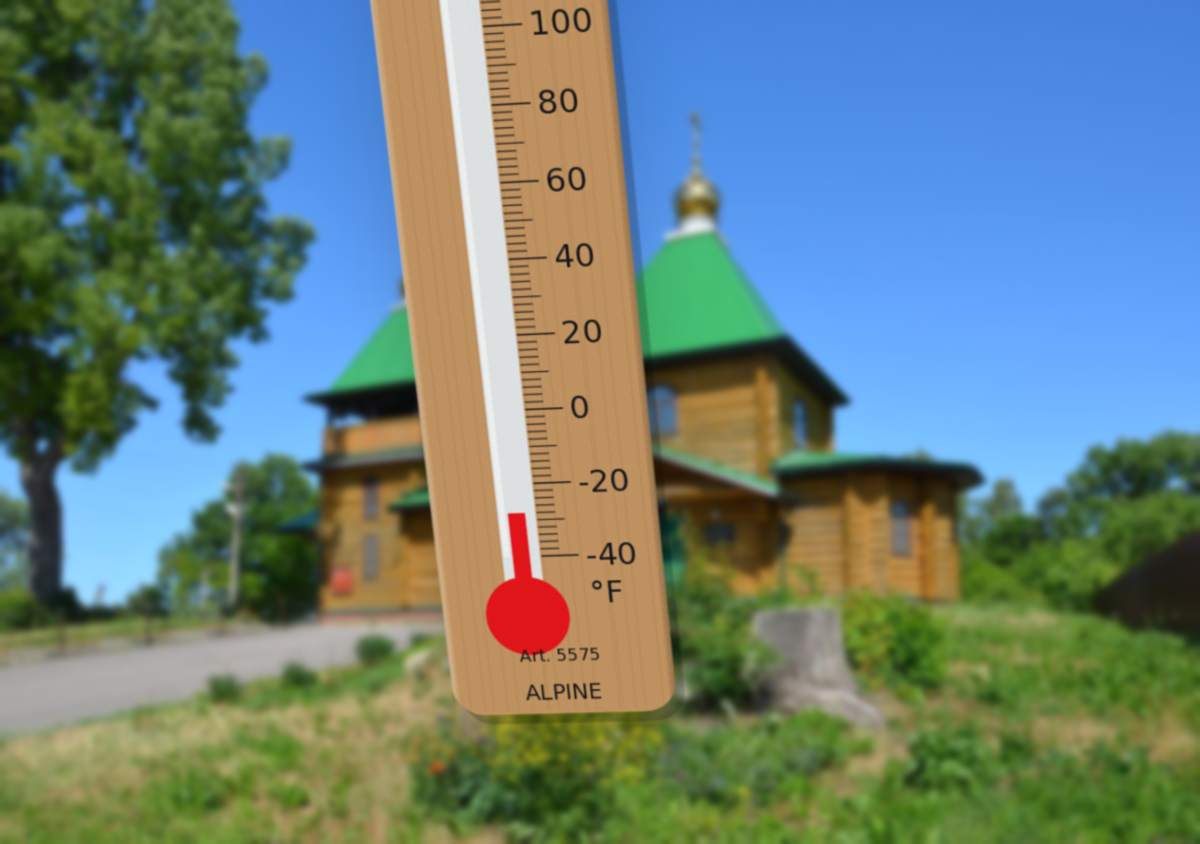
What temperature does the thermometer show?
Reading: -28 °F
